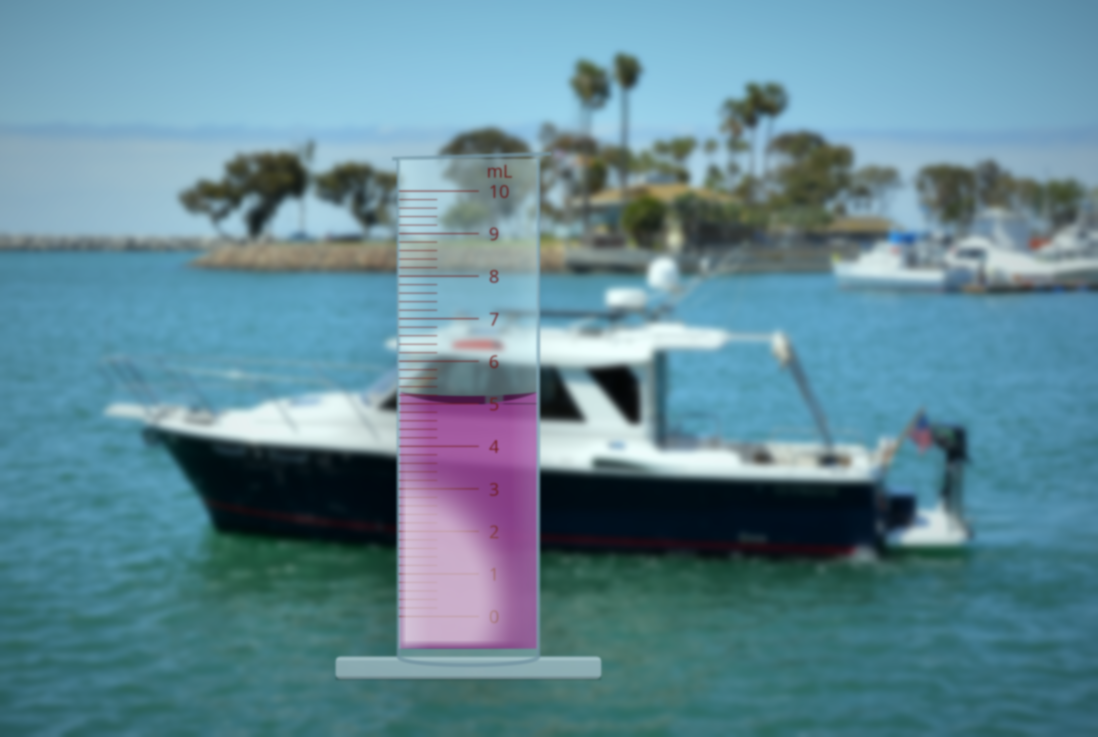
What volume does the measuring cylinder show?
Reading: 5 mL
